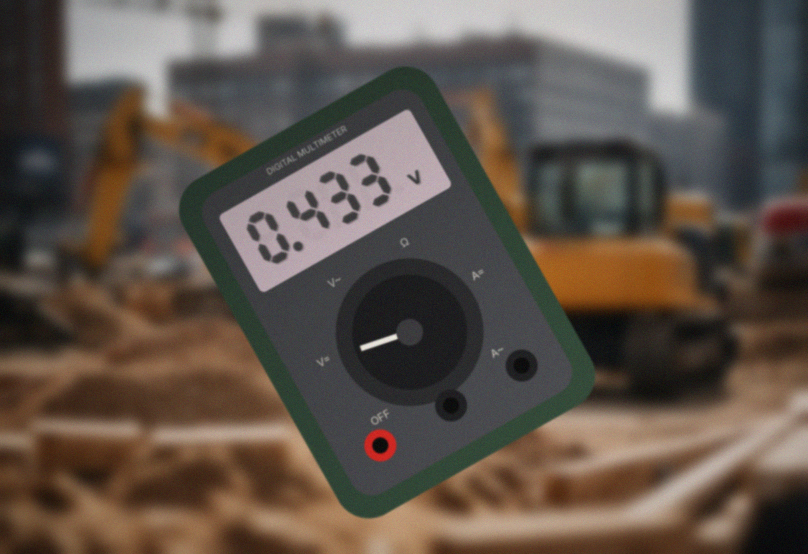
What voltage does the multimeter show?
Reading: 0.433 V
